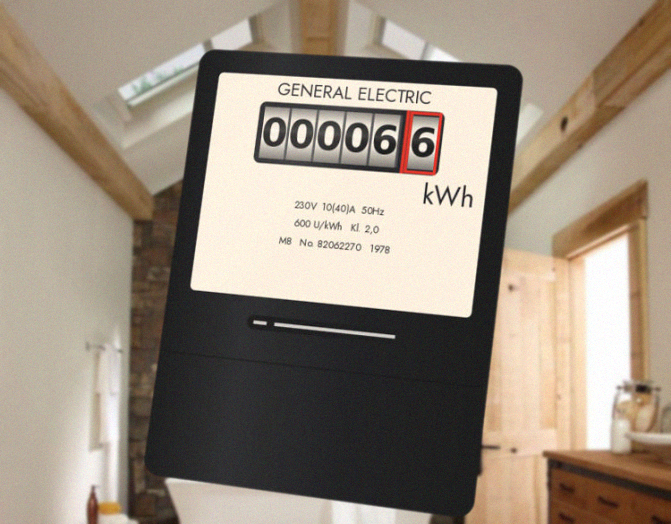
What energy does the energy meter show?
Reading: 6.6 kWh
